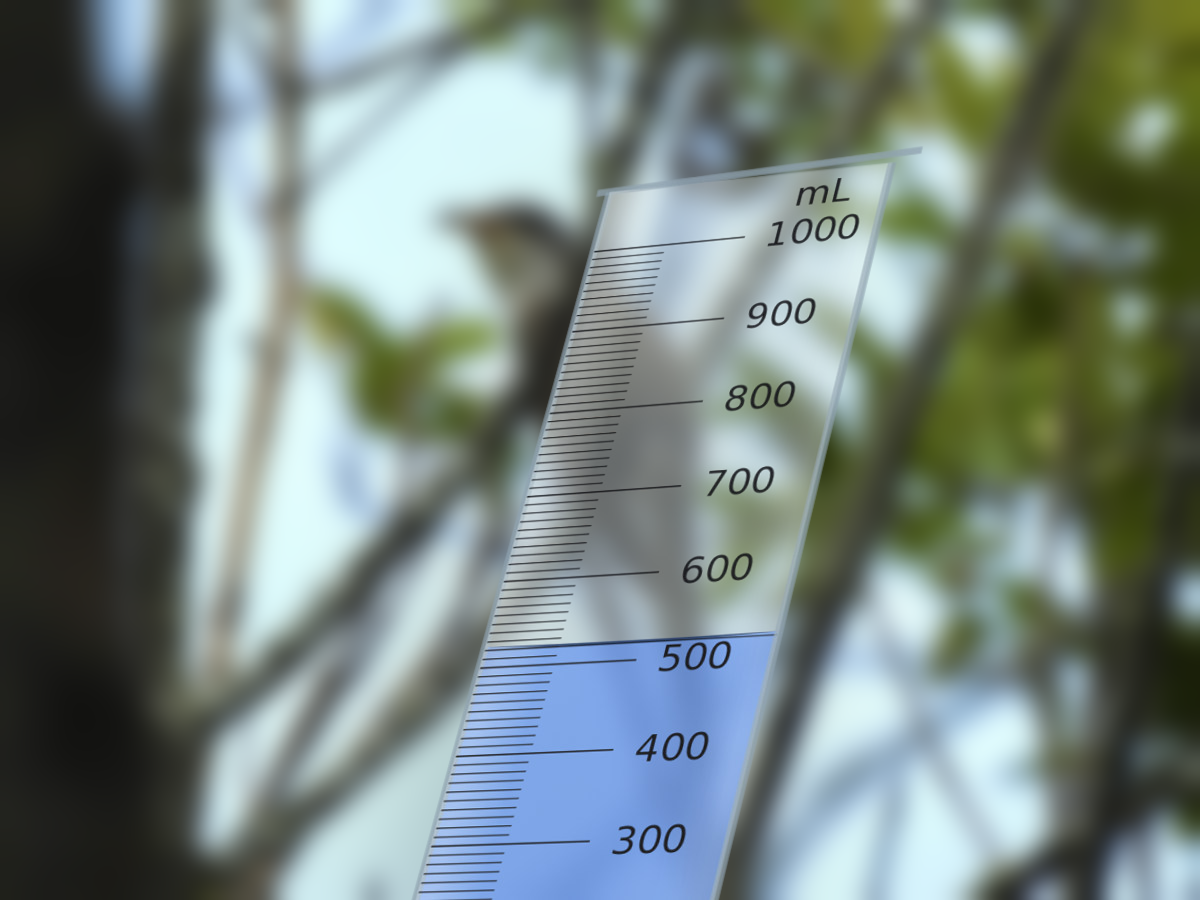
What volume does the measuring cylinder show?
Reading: 520 mL
